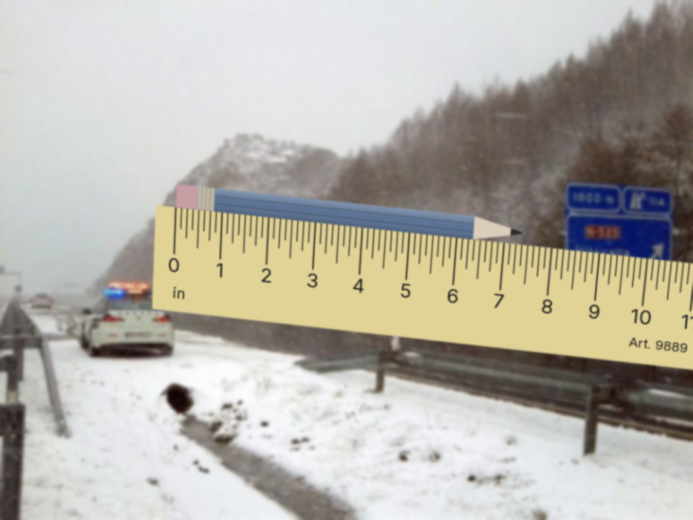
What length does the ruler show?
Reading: 7.375 in
